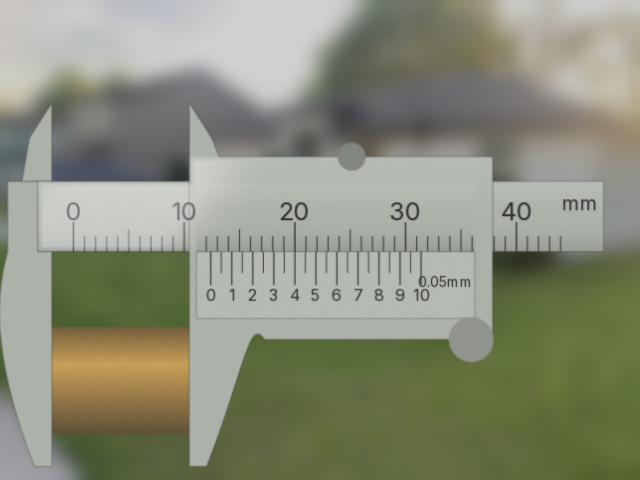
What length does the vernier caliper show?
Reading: 12.4 mm
